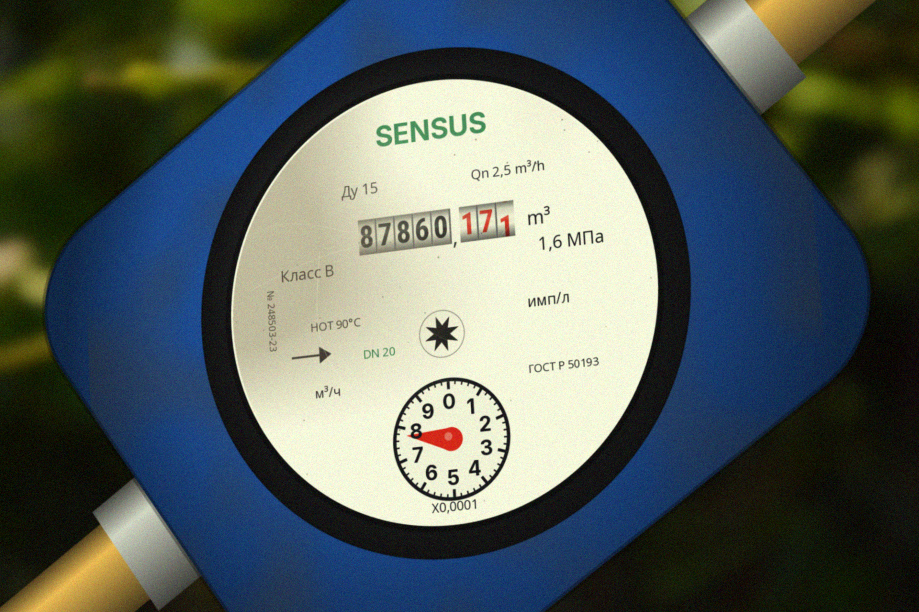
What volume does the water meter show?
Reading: 87860.1707 m³
